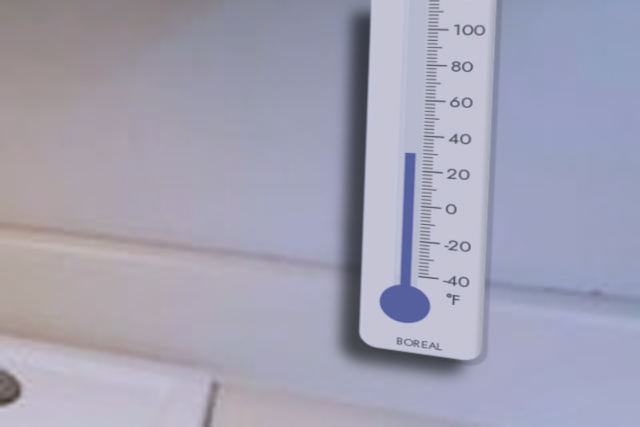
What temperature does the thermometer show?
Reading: 30 °F
